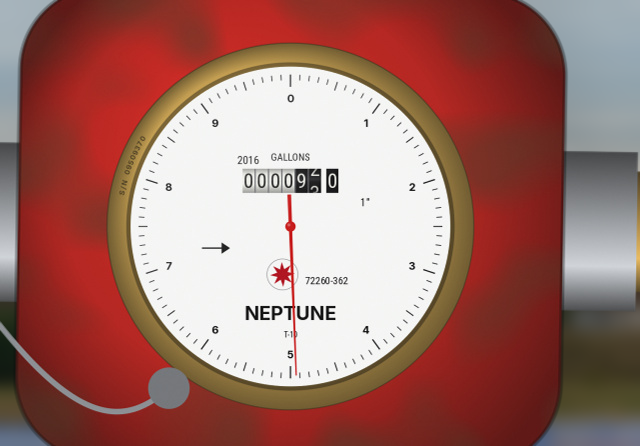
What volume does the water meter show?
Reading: 924.9 gal
